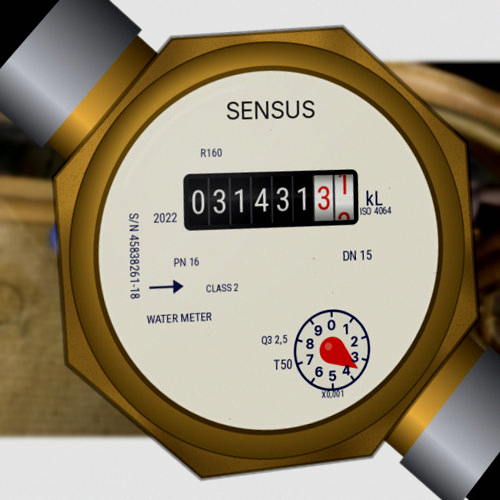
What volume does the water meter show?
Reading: 31431.313 kL
